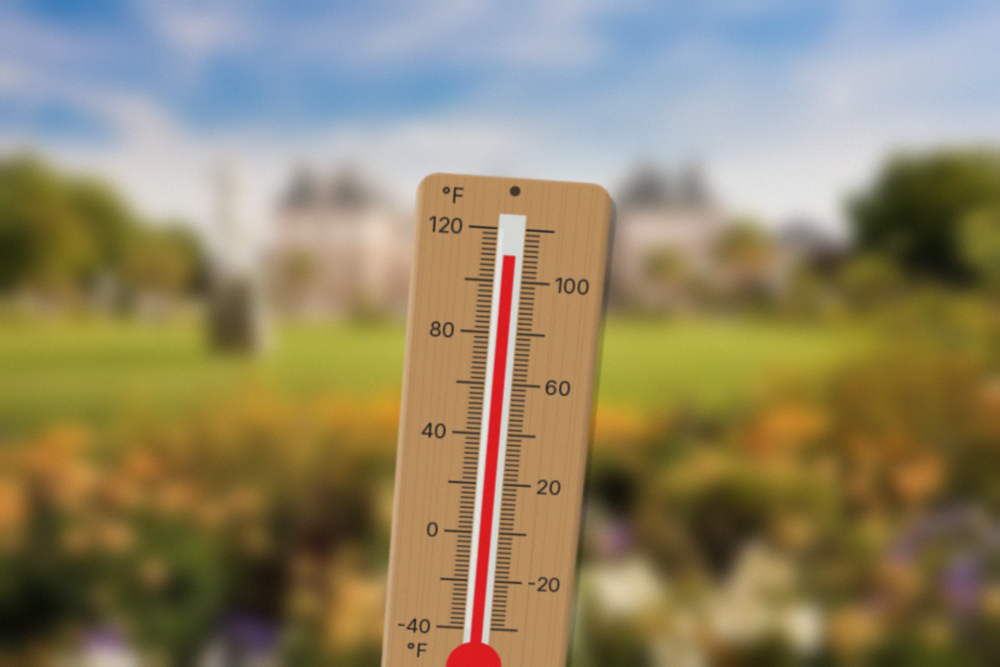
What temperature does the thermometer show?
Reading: 110 °F
